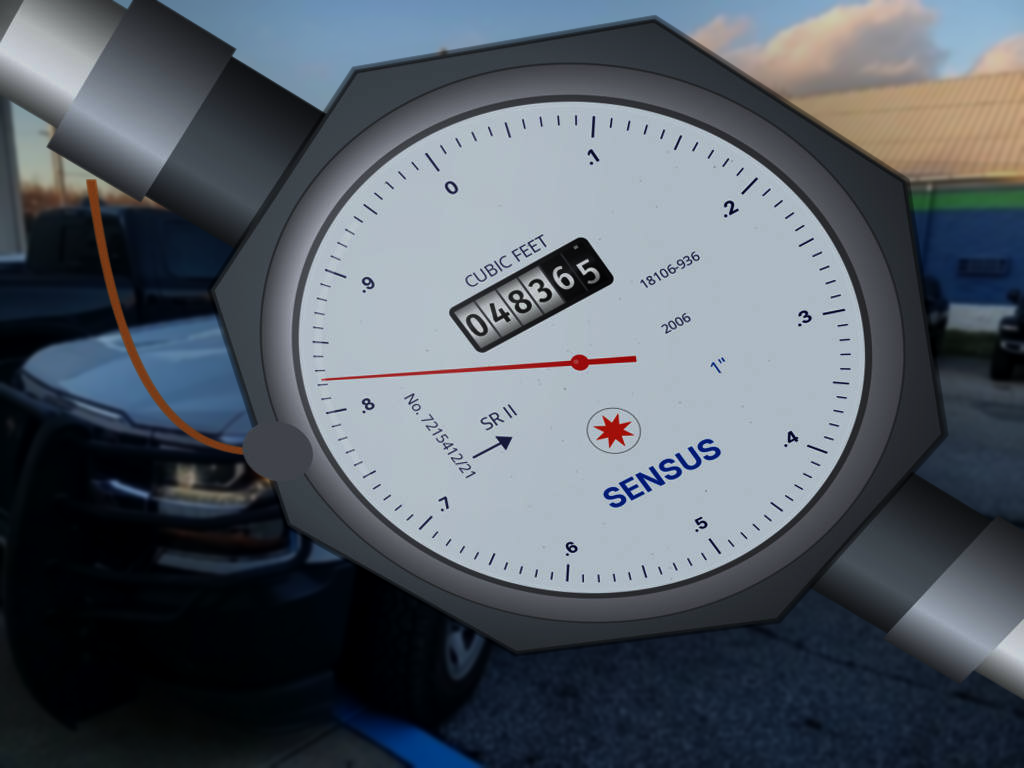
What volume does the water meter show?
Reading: 48364.82 ft³
